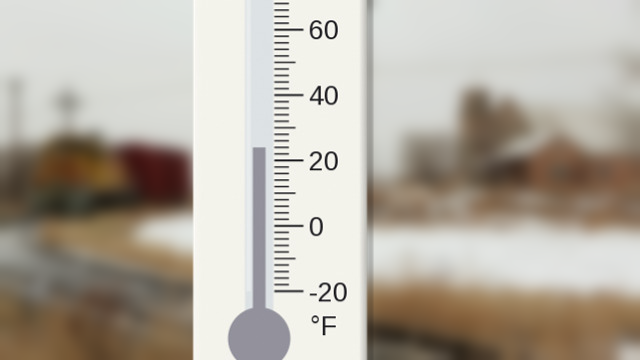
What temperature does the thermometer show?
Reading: 24 °F
